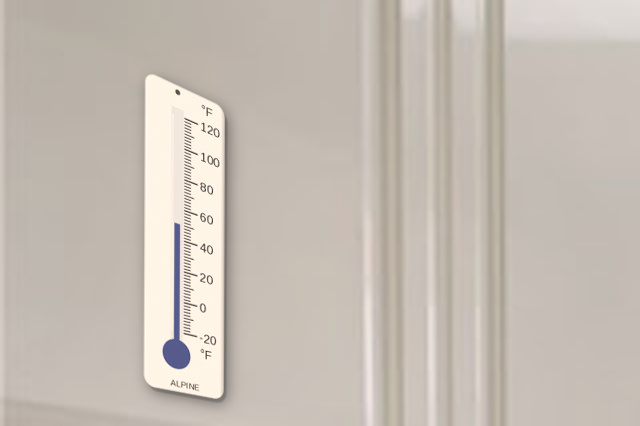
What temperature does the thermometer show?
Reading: 50 °F
